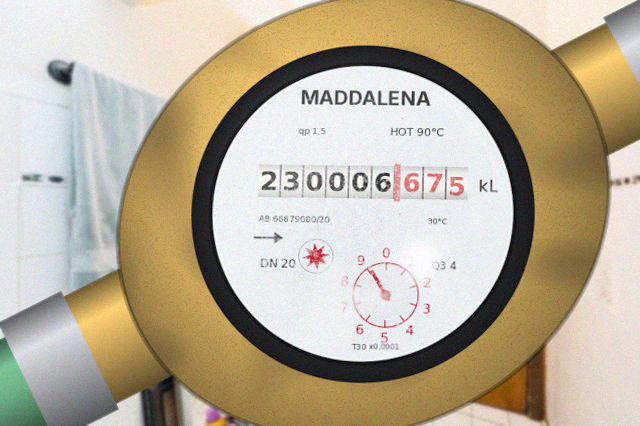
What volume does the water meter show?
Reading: 230006.6749 kL
